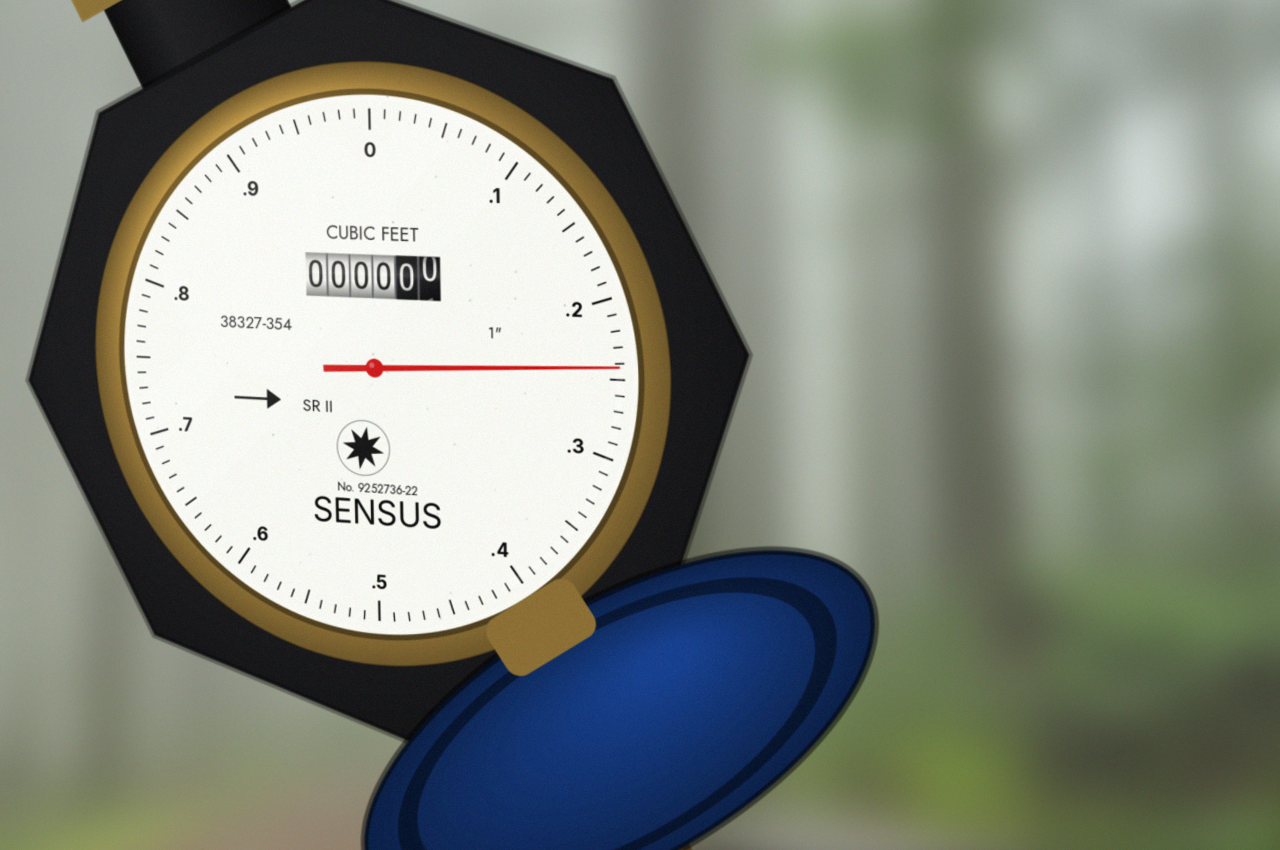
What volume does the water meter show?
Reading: 0.24 ft³
